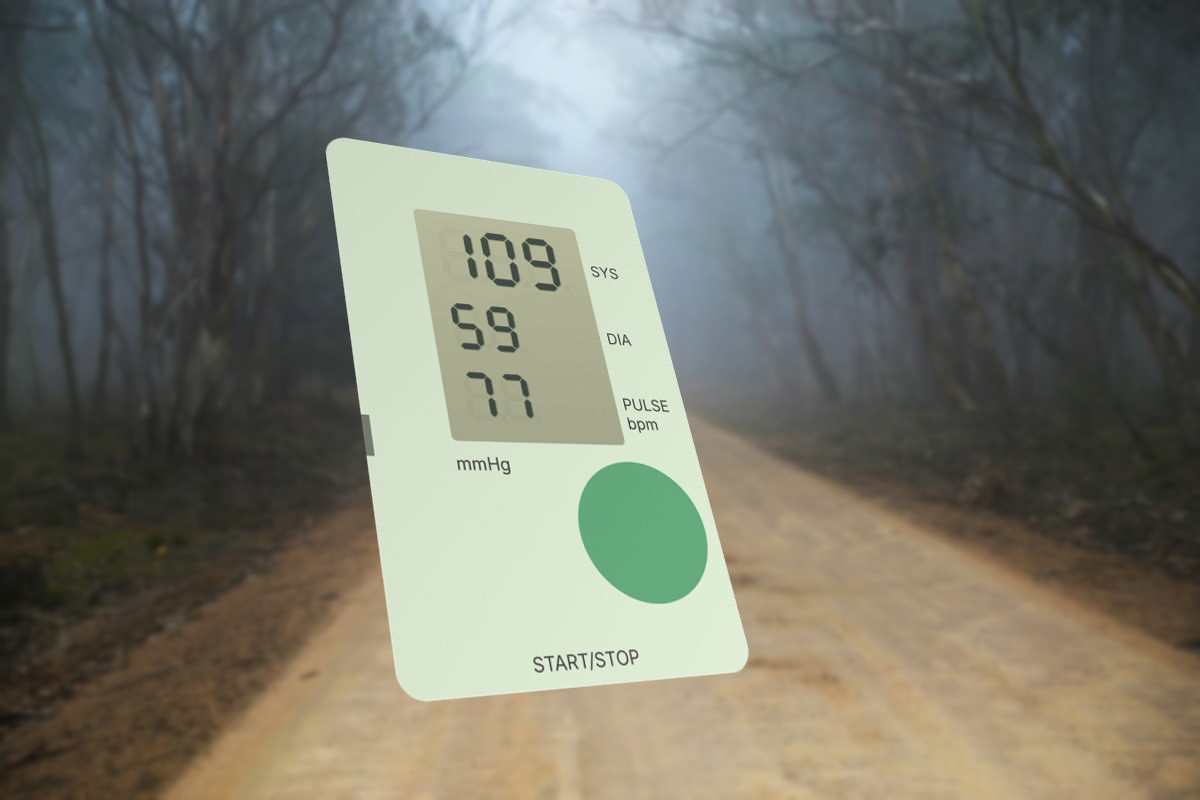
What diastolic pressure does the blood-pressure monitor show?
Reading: 59 mmHg
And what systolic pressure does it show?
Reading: 109 mmHg
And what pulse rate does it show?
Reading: 77 bpm
